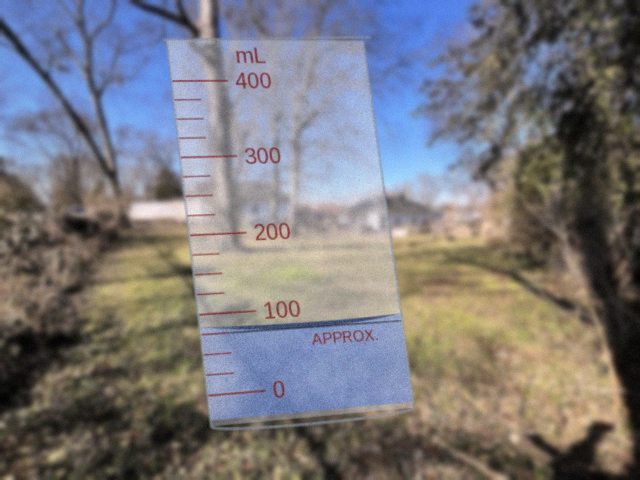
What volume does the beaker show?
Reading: 75 mL
